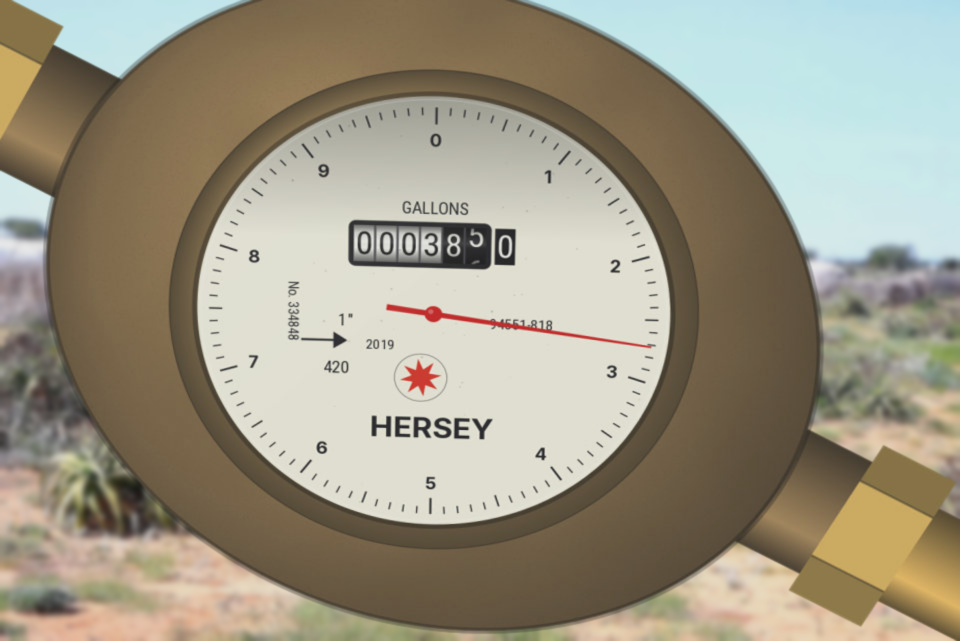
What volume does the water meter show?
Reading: 3852.7 gal
